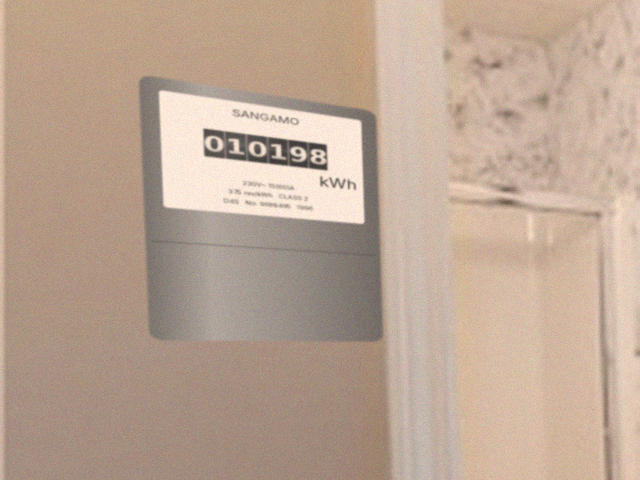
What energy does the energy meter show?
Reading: 10198 kWh
